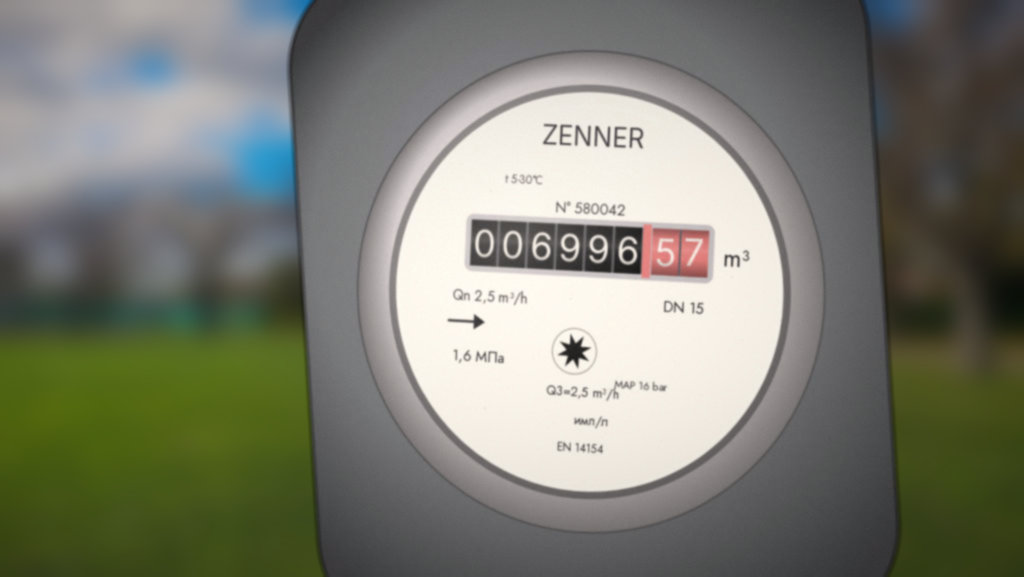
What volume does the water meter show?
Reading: 6996.57 m³
